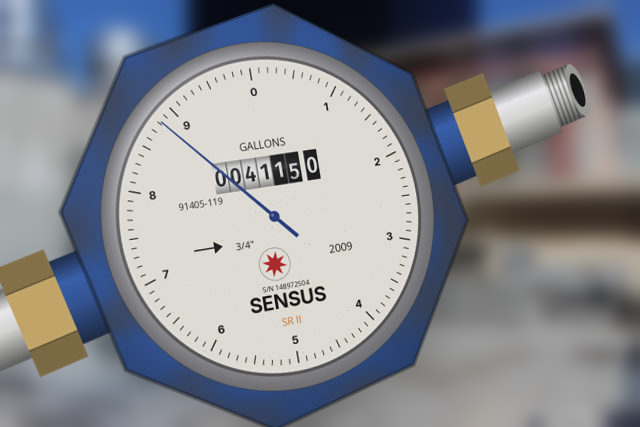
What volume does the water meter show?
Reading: 41148.8 gal
